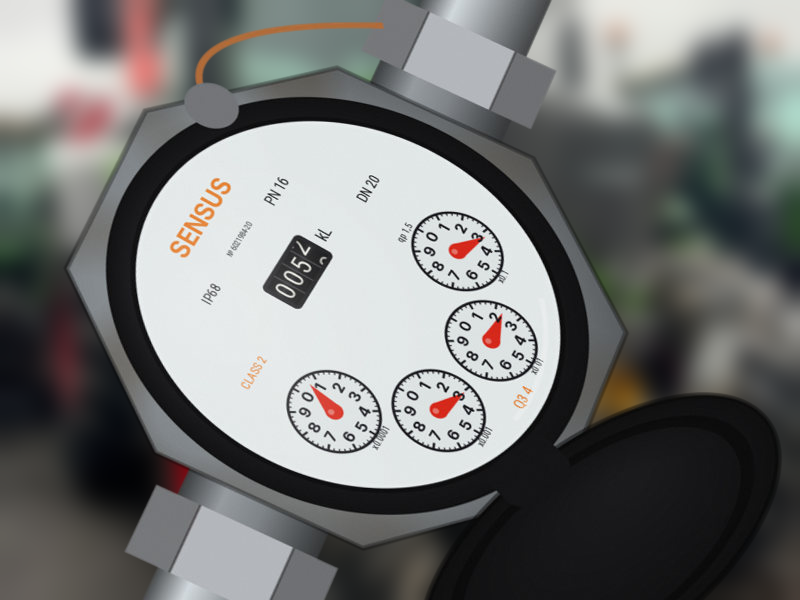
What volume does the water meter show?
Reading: 52.3230 kL
